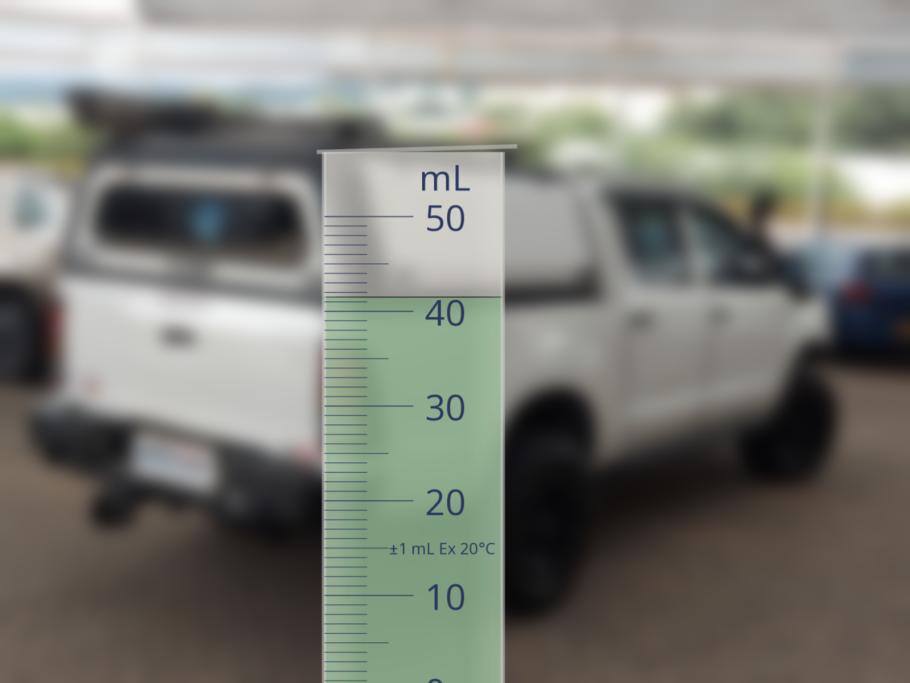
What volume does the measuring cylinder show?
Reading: 41.5 mL
